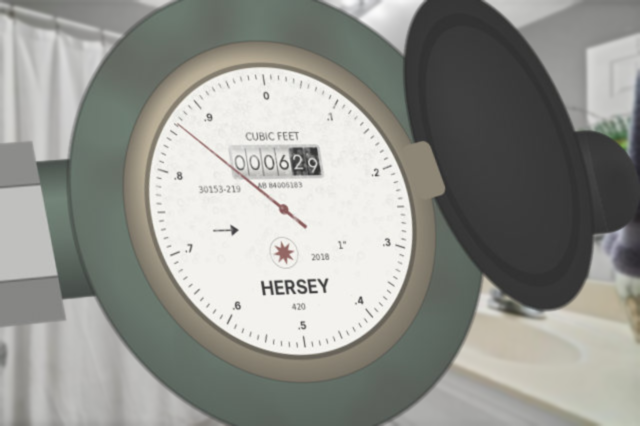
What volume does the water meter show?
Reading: 628.86 ft³
